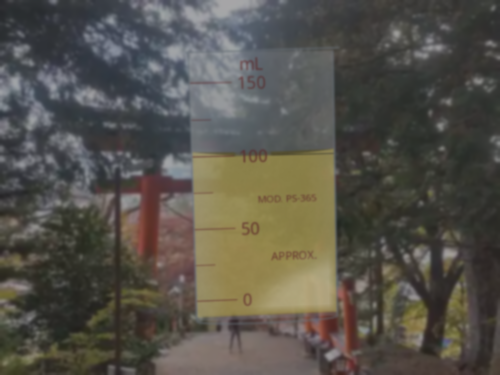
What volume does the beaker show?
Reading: 100 mL
